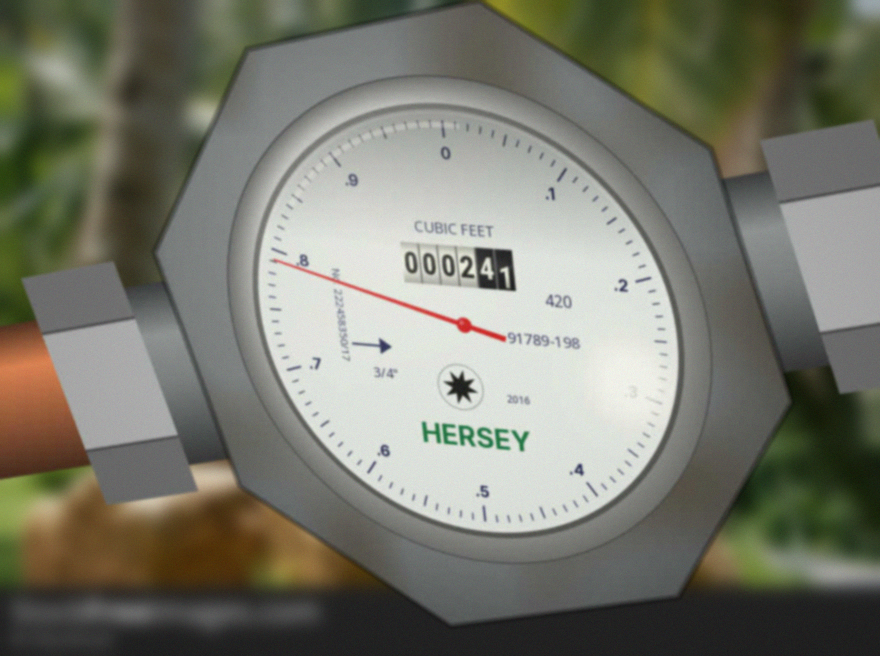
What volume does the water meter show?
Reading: 240.79 ft³
